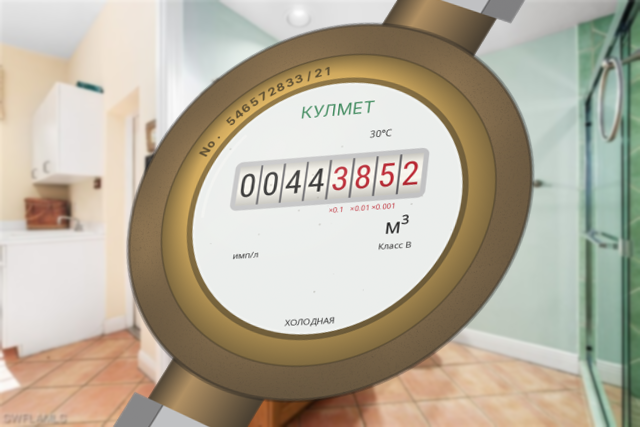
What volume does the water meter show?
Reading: 44.3852 m³
